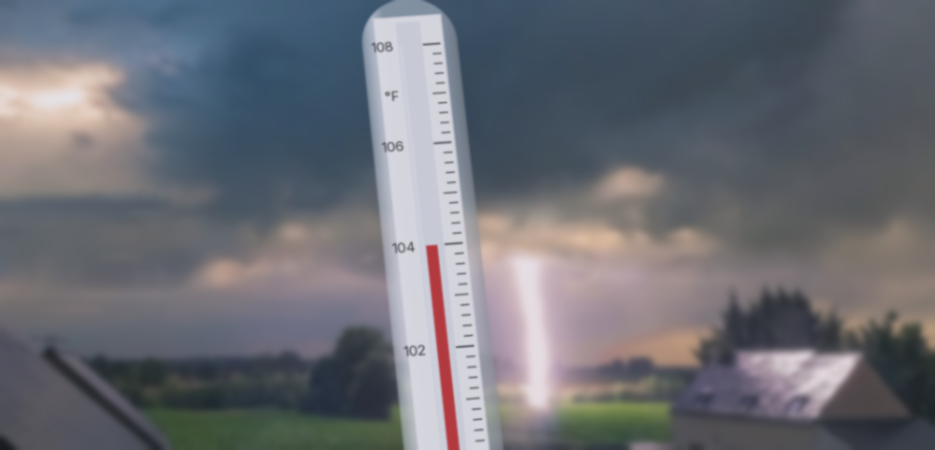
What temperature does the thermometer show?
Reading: 104 °F
